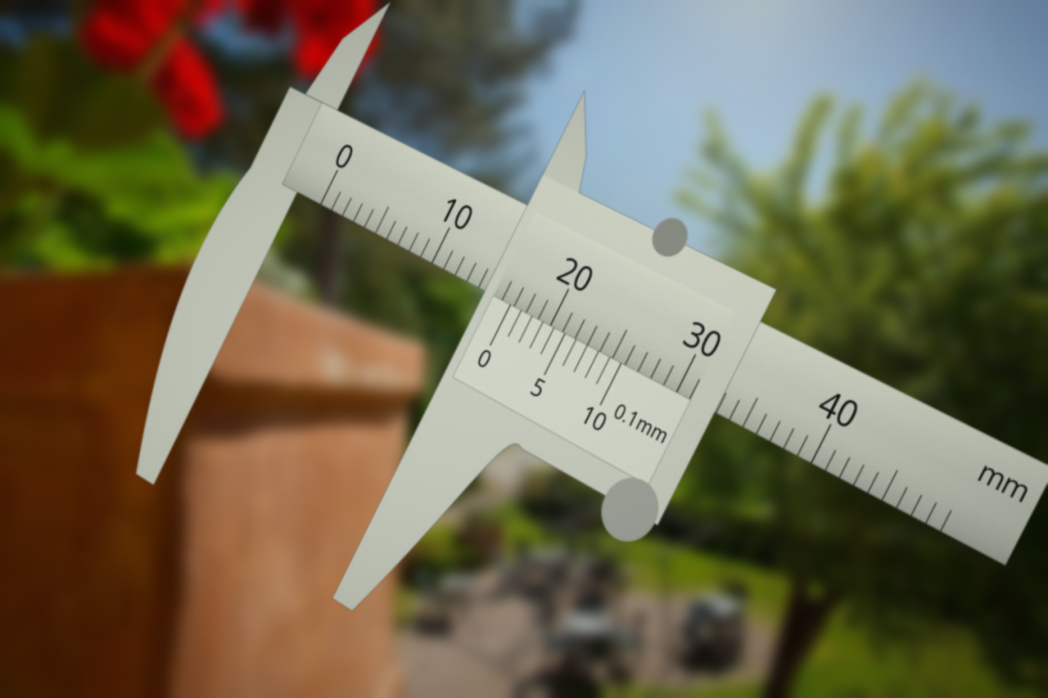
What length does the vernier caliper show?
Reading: 16.7 mm
